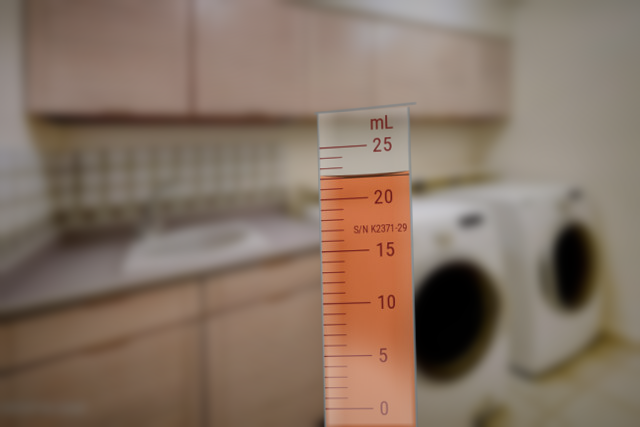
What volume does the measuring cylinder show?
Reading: 22 mL
